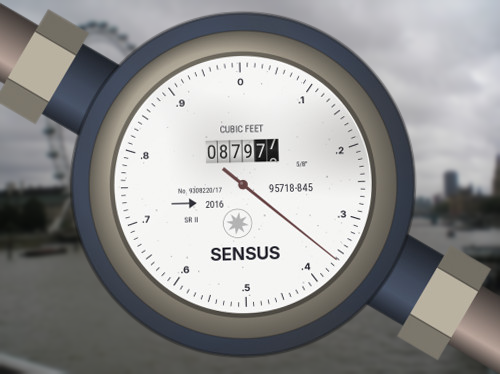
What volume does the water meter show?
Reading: 87977.36 ft³
